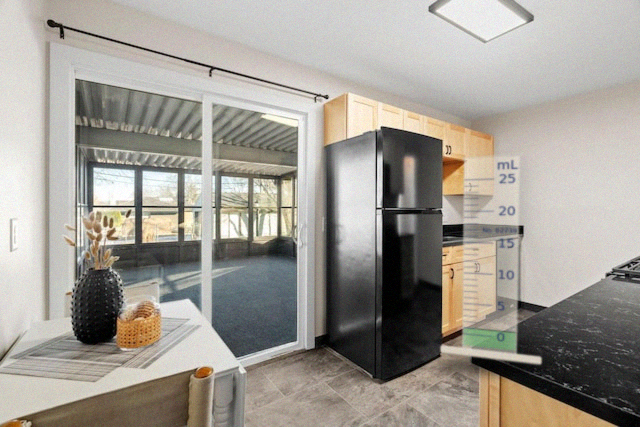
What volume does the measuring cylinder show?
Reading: 1 mL
